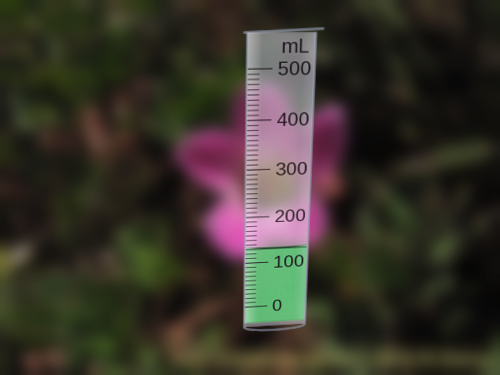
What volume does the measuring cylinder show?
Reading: 130 mL
